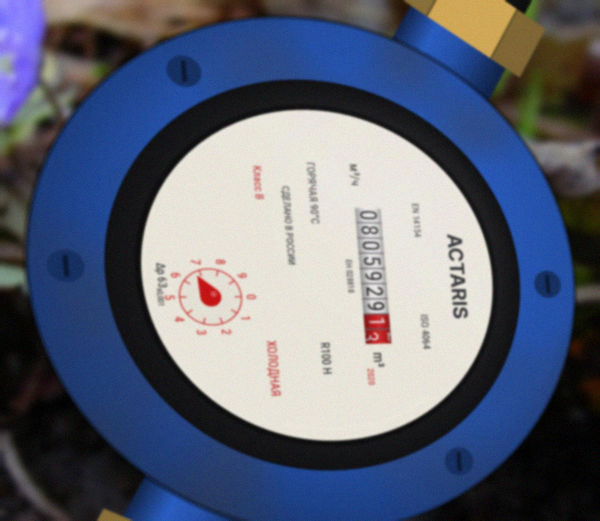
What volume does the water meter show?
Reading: 805929.126 m³
